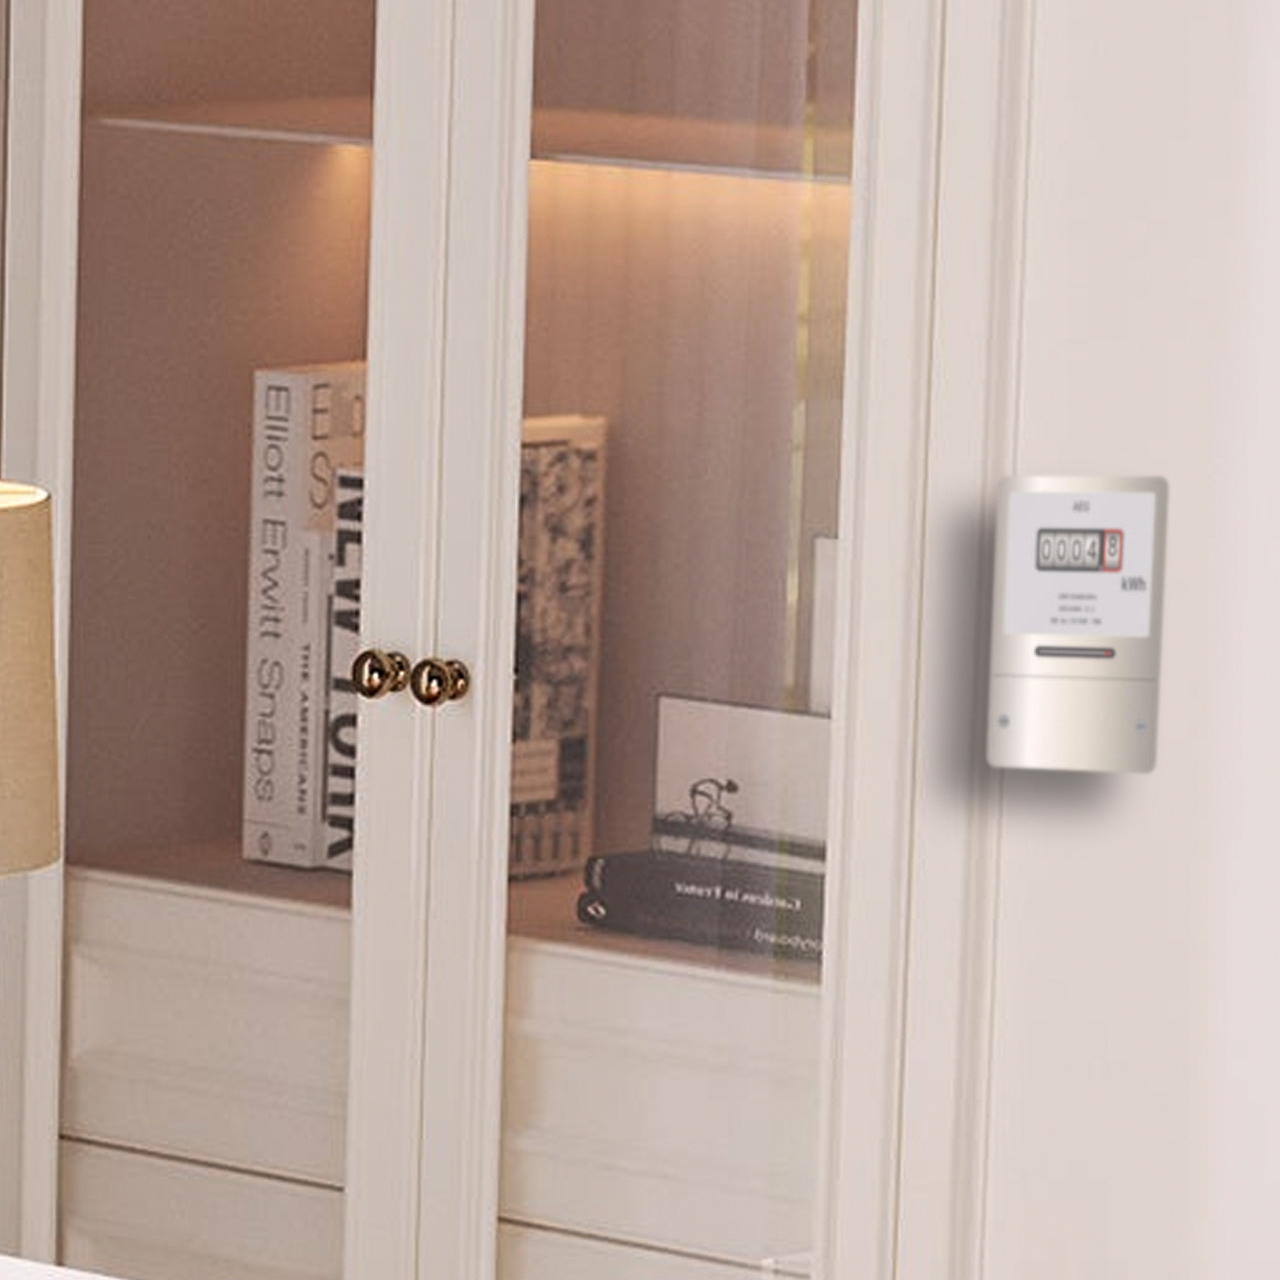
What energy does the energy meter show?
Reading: 4.8 kWh
